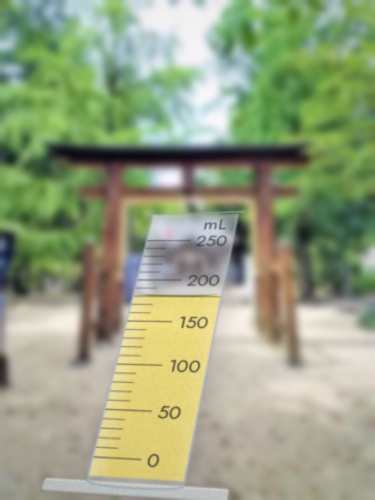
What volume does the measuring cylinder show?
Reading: 180 mL
